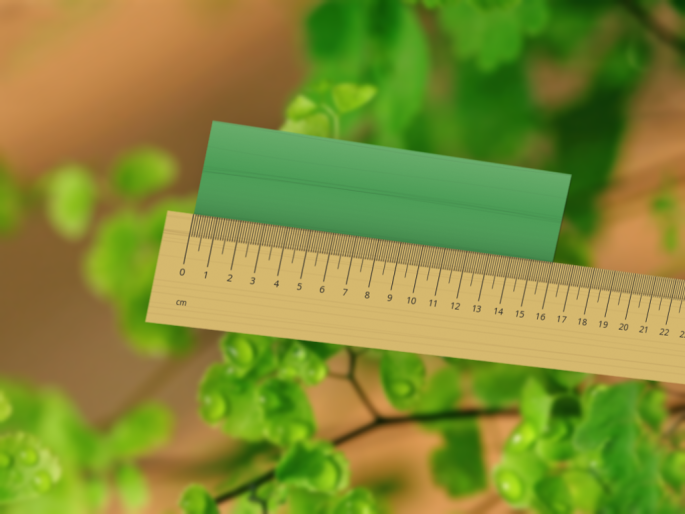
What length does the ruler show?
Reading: 16 cm
